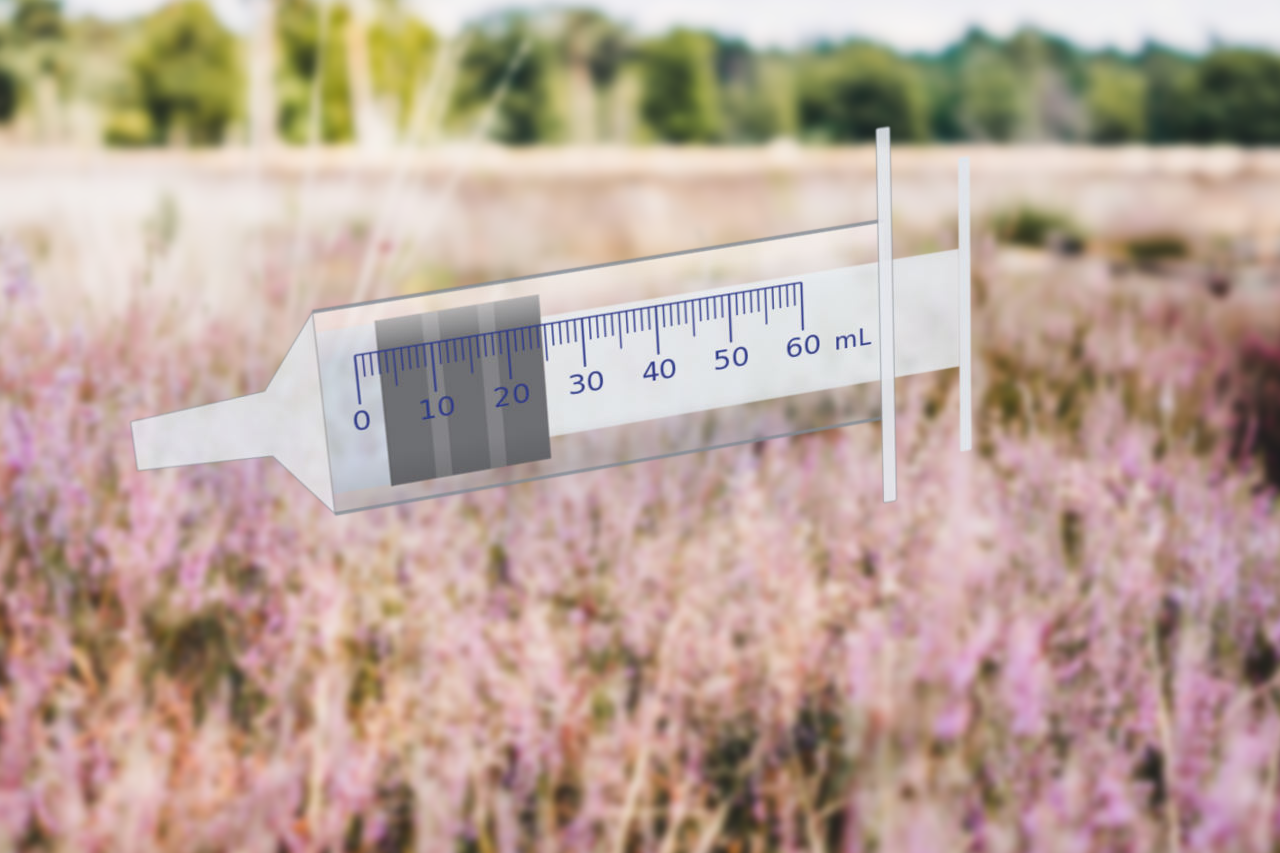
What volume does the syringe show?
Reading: 3 mL
